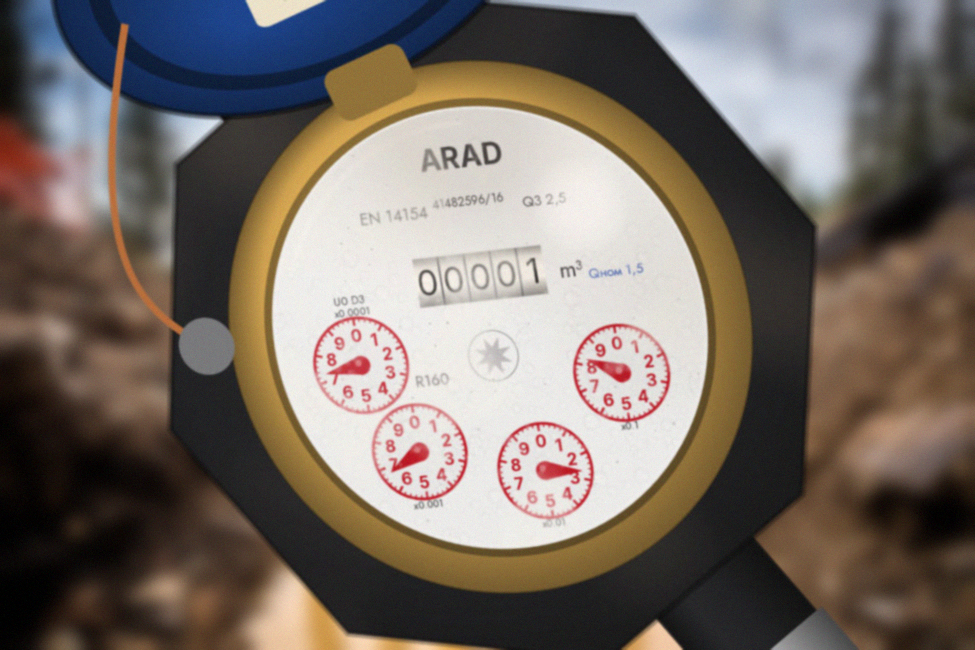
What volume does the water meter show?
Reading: 1.8267 m³
